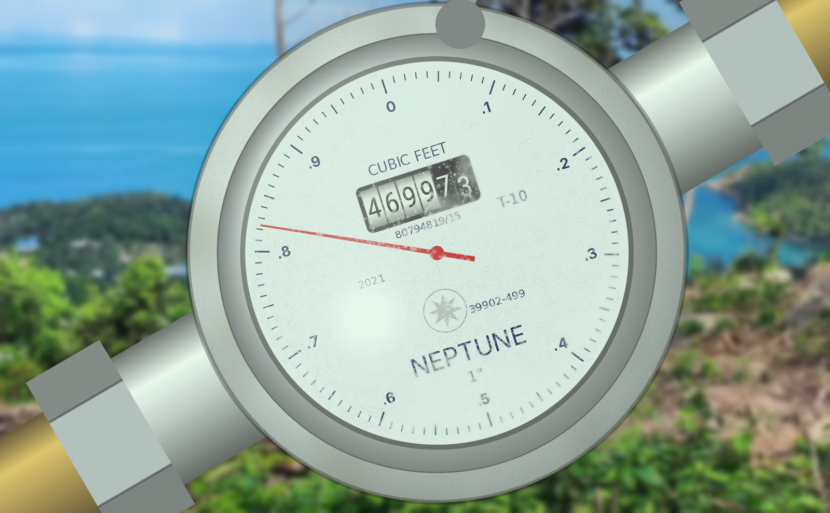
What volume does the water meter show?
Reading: 469972.82 ft³
